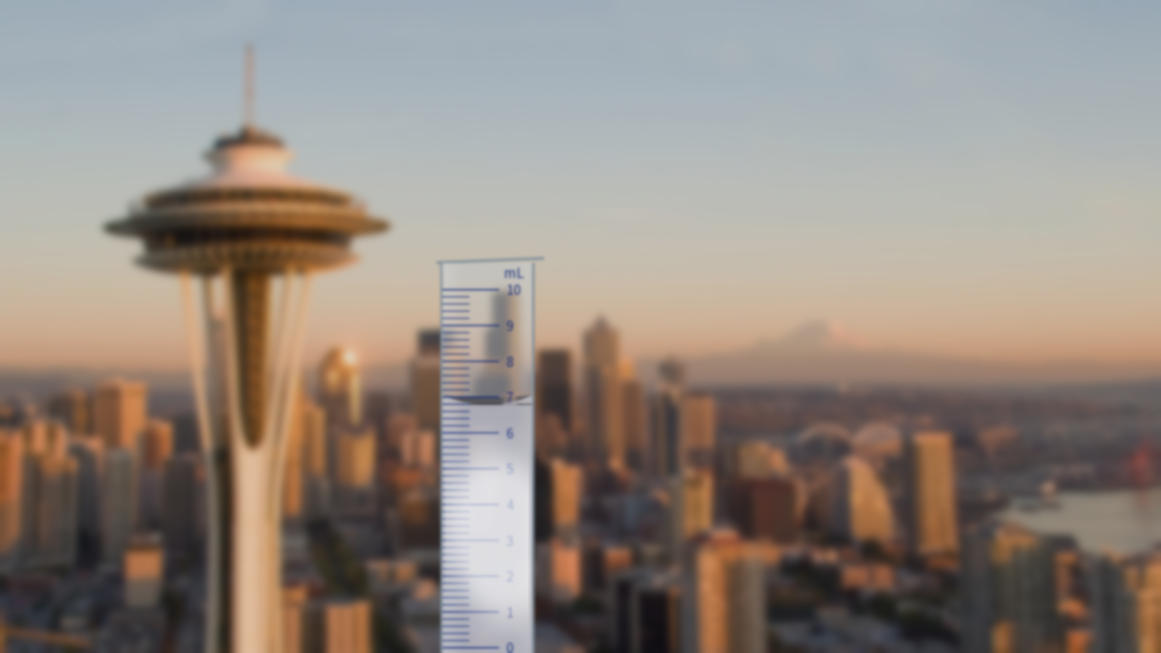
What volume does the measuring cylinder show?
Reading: 6.8 mL
